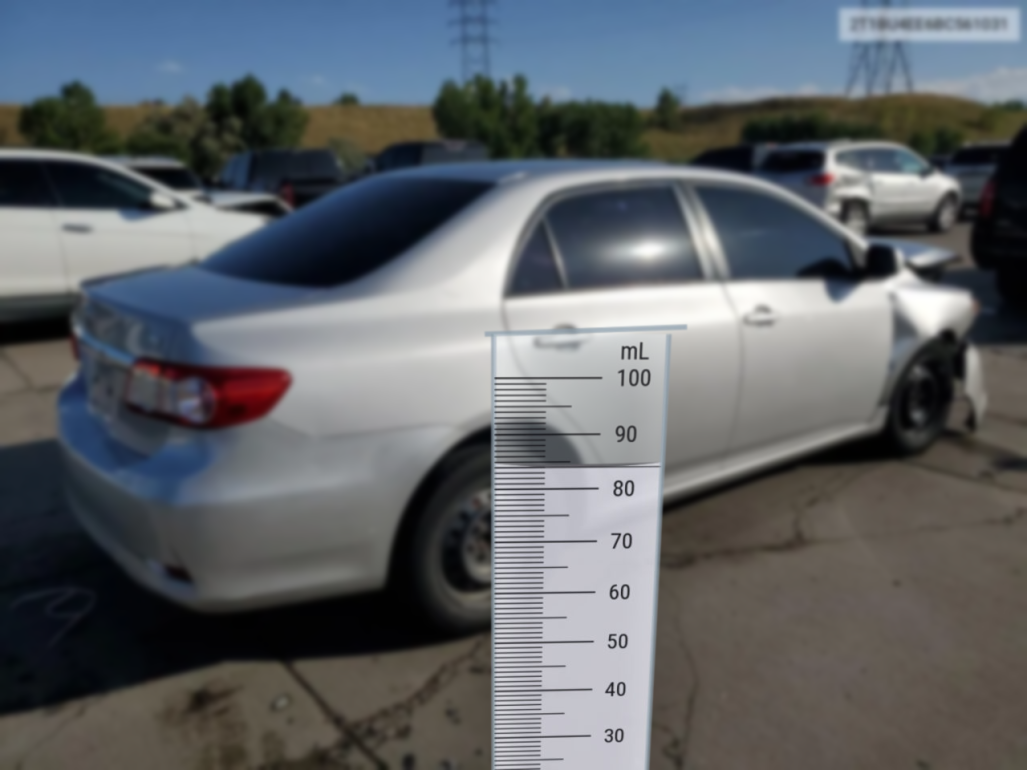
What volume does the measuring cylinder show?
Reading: 84 mL
